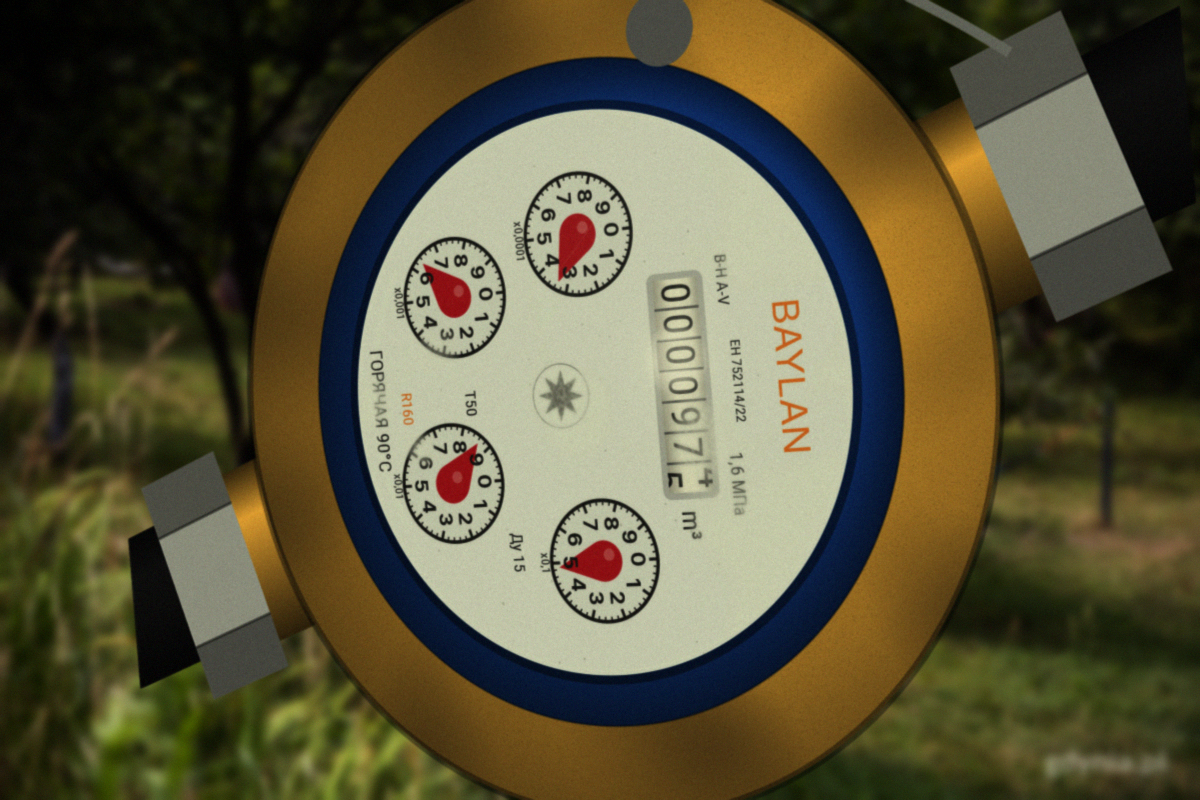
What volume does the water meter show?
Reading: 974.4863 m³
